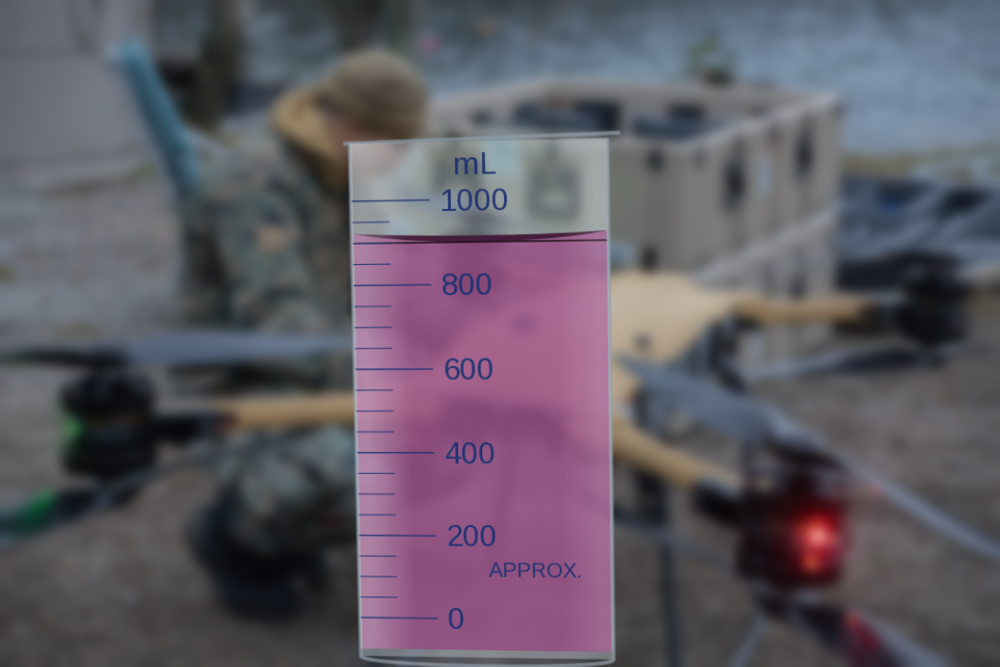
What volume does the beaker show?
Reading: 900 mL
